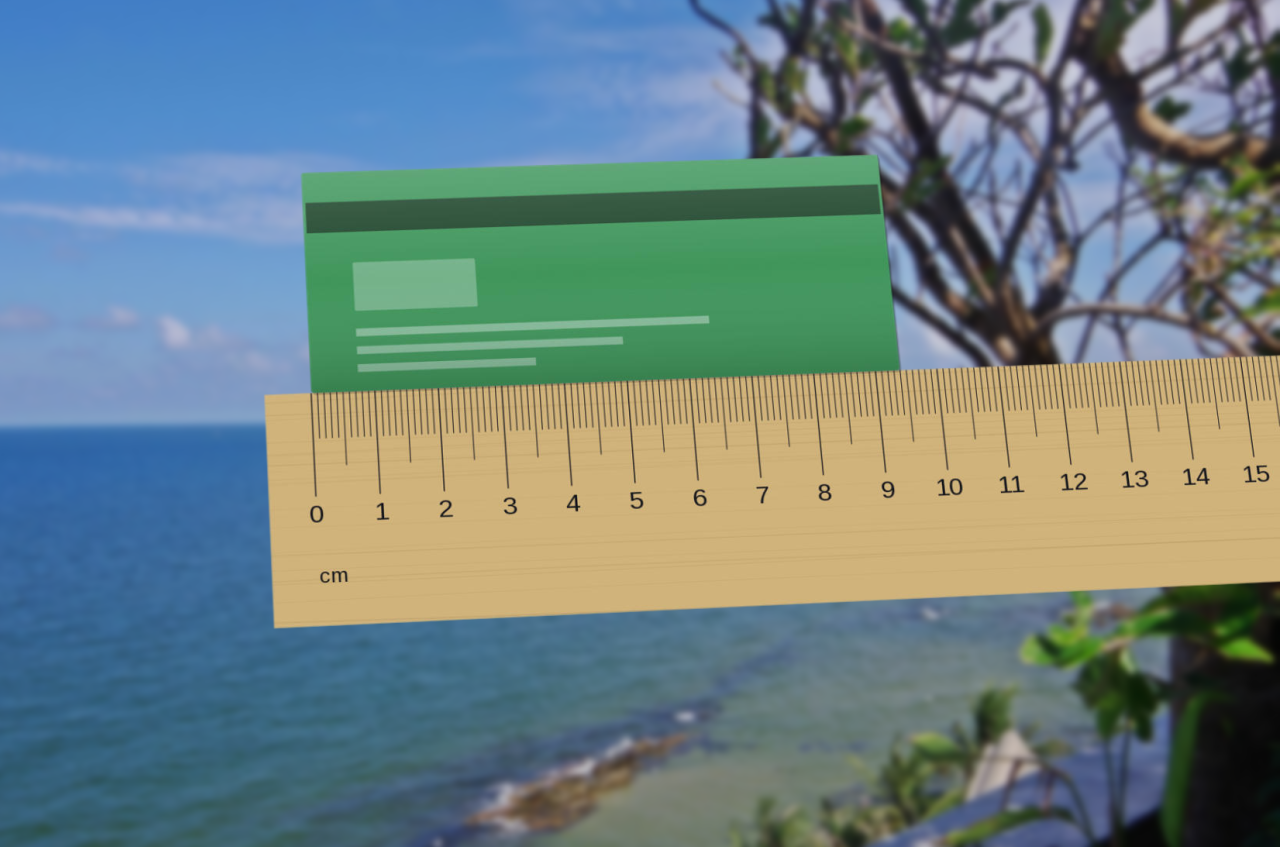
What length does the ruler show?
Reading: 9.4 cm
